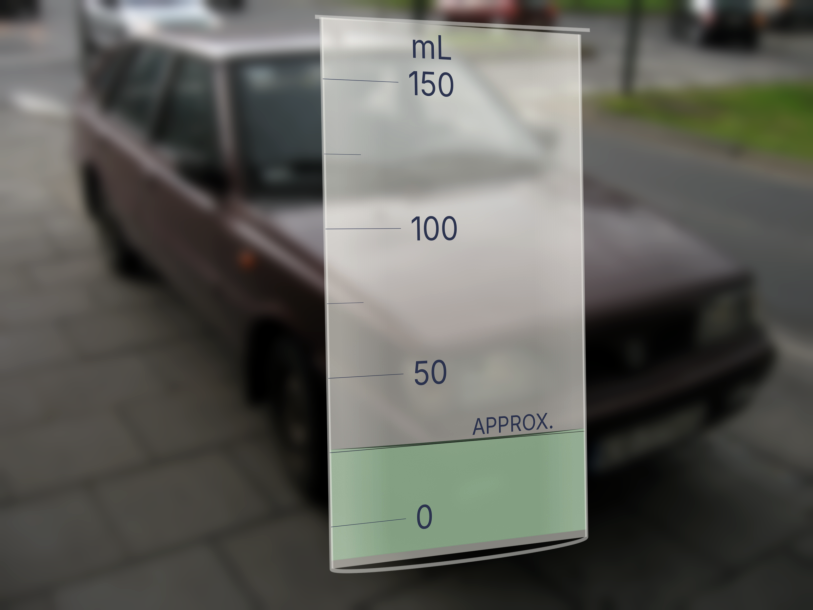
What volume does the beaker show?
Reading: 25 mL
